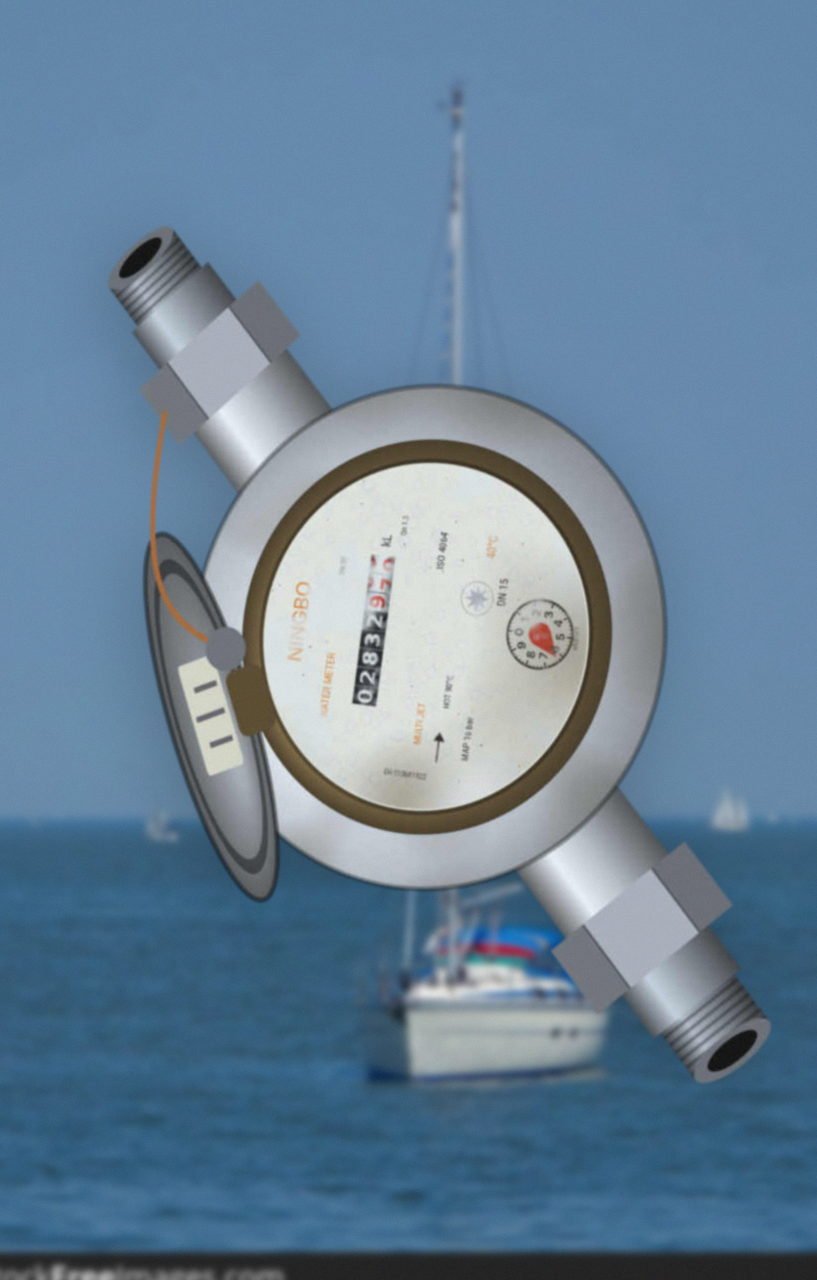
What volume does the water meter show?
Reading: 2832.9696 kL
